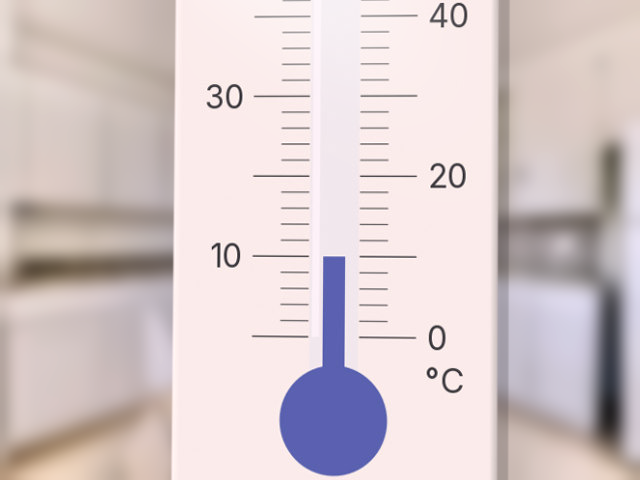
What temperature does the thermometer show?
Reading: 10 °C
